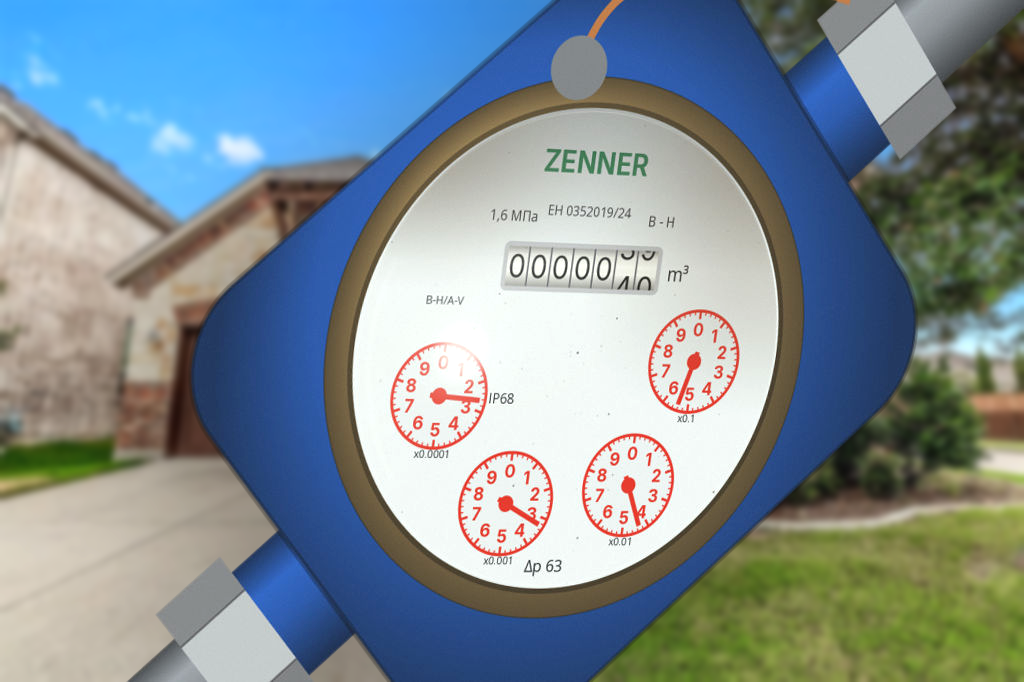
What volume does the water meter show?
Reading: 39.5432 m³
